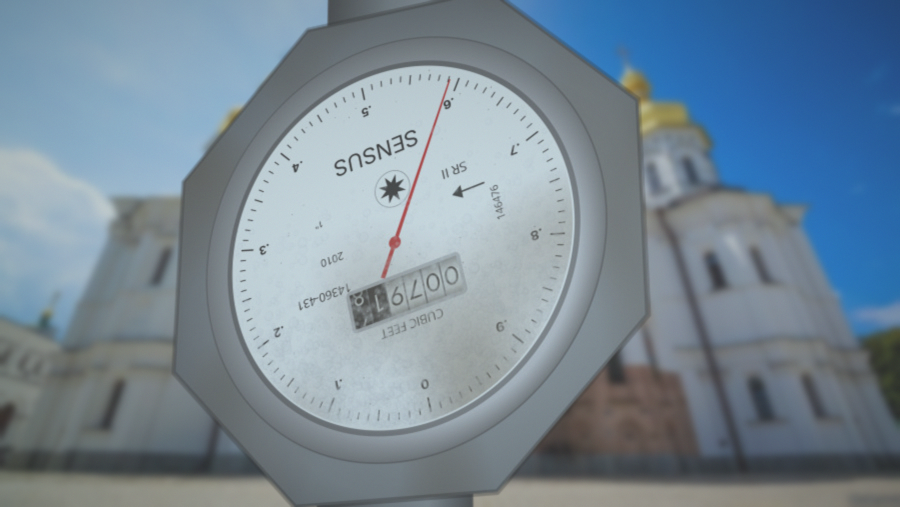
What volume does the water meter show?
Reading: 7917.59 ft³
